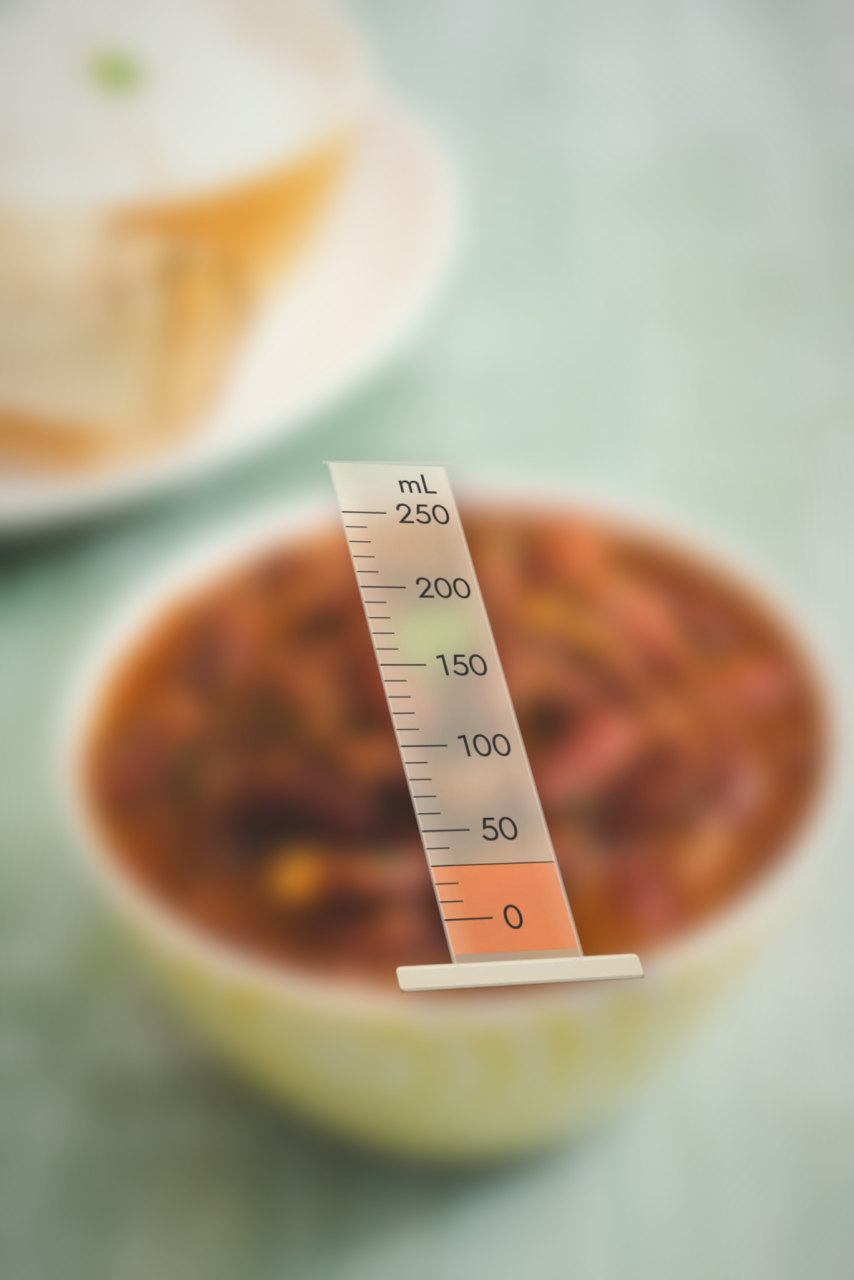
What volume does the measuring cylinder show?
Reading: 30 mL
